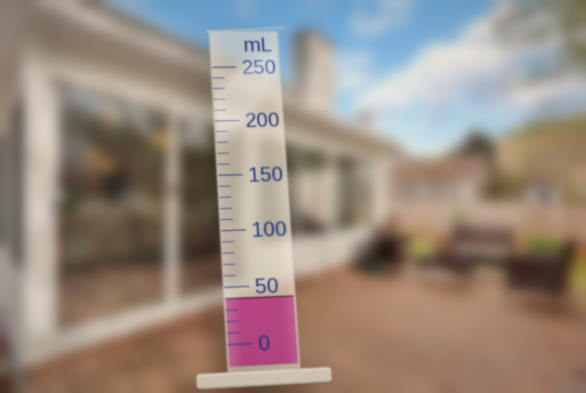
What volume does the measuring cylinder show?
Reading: 40 mL
